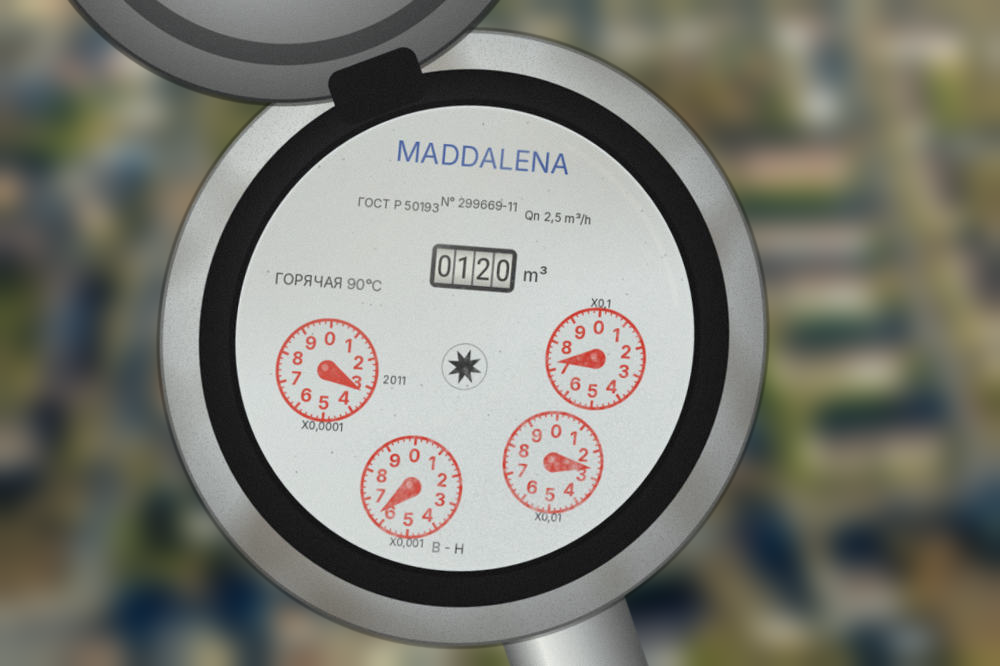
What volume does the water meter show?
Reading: 120.7263 m³
